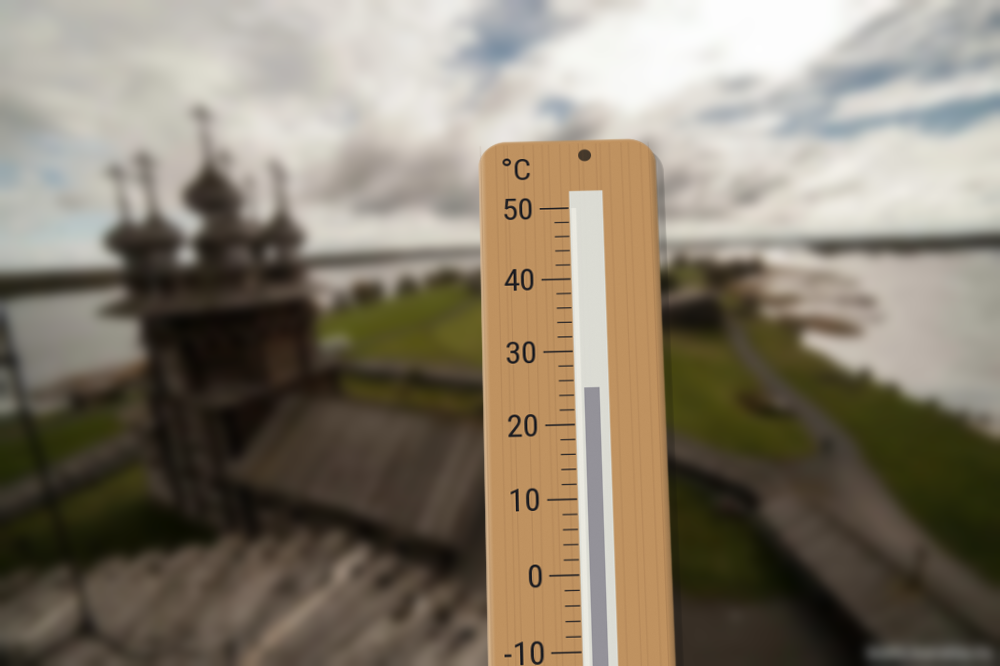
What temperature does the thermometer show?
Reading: 25 °C
